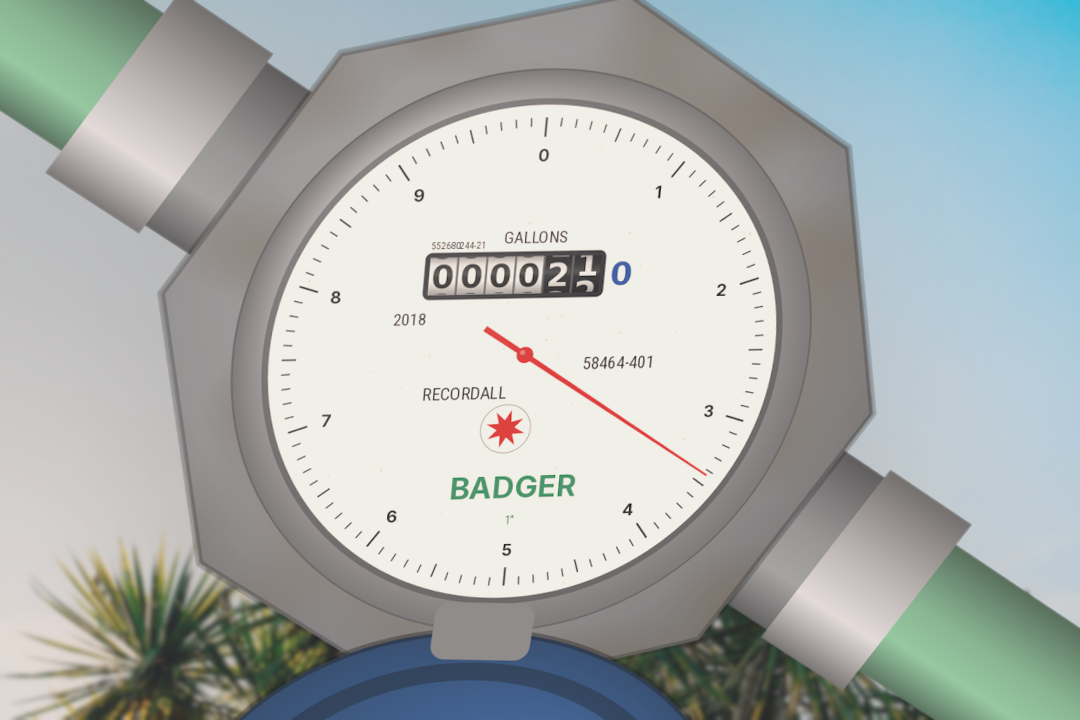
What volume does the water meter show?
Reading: 213.4 gal
